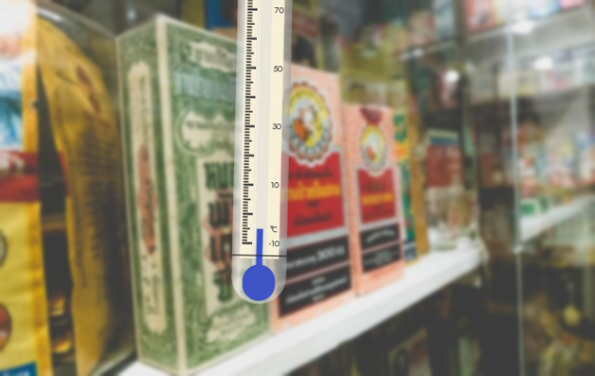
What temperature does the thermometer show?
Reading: -5 °C
